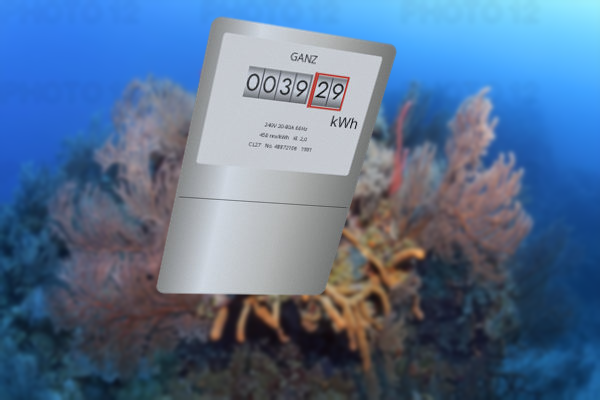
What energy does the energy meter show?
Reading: 39.29 kWh
